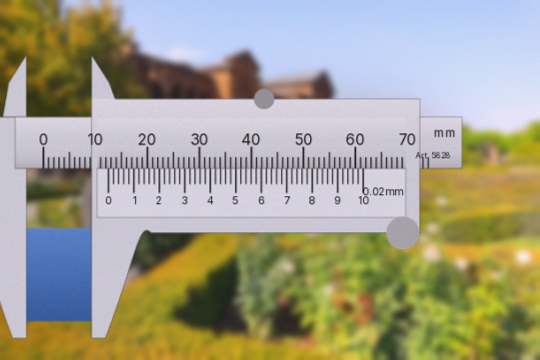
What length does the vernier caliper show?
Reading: 12.5 mm
